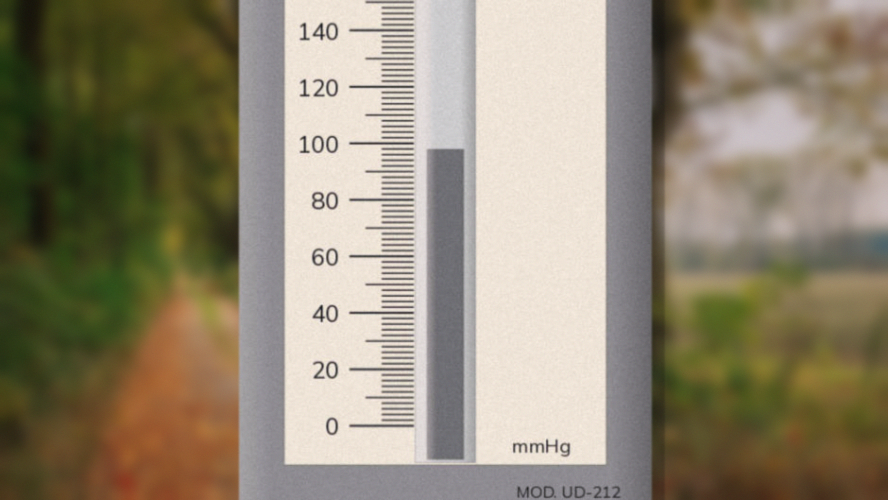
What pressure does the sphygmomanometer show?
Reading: 98 mmHg
